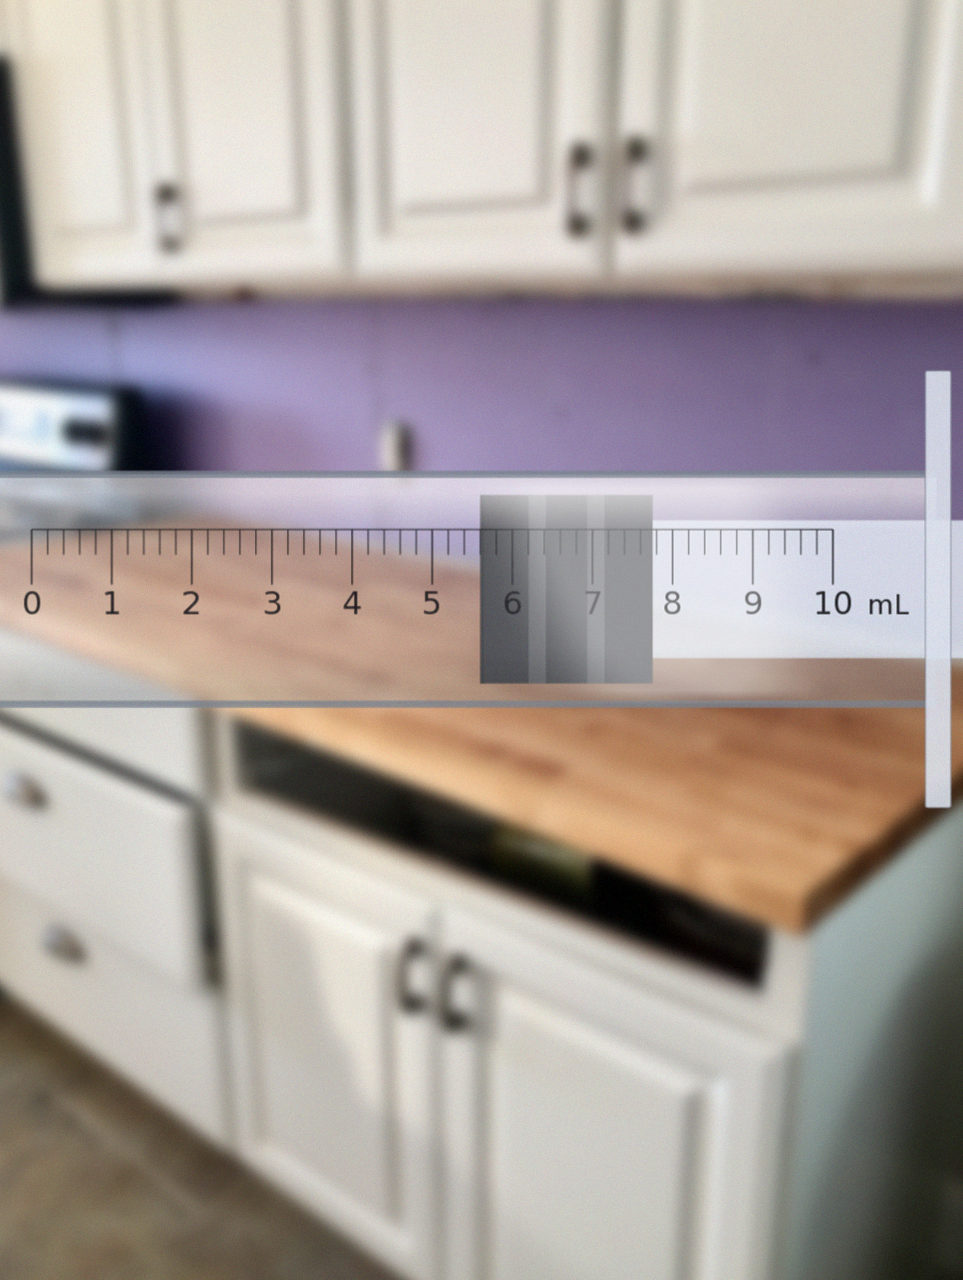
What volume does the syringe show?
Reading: 5.6 mL
